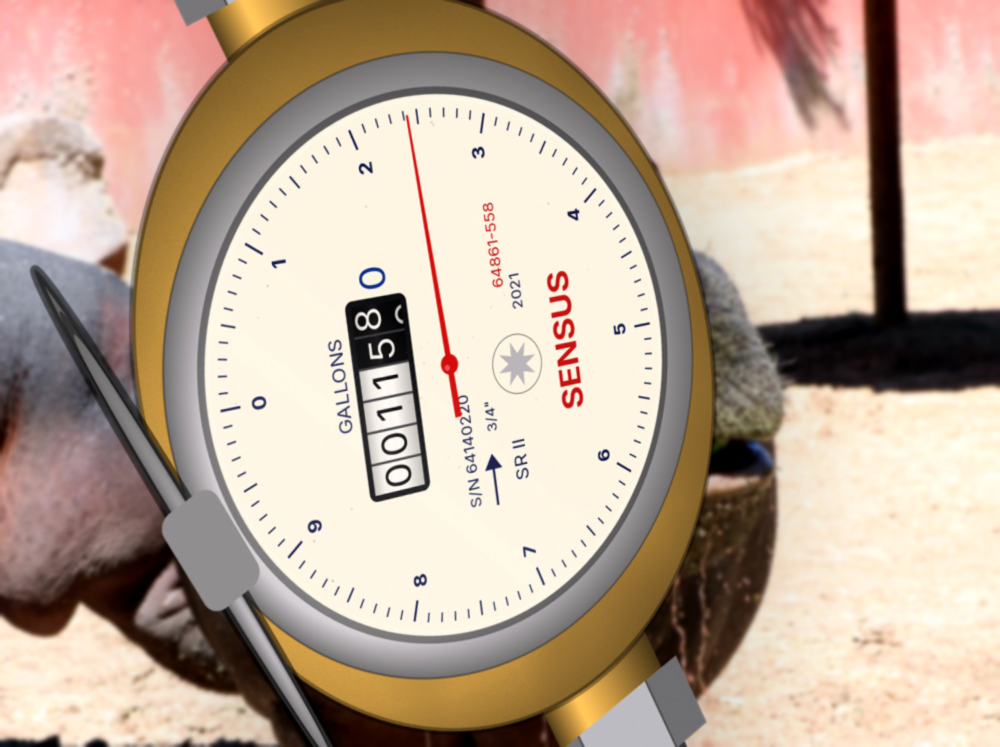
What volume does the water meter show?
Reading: 11582.4 gal
